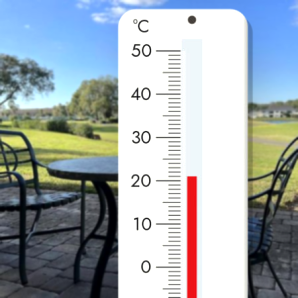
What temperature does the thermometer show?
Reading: 21 °C
